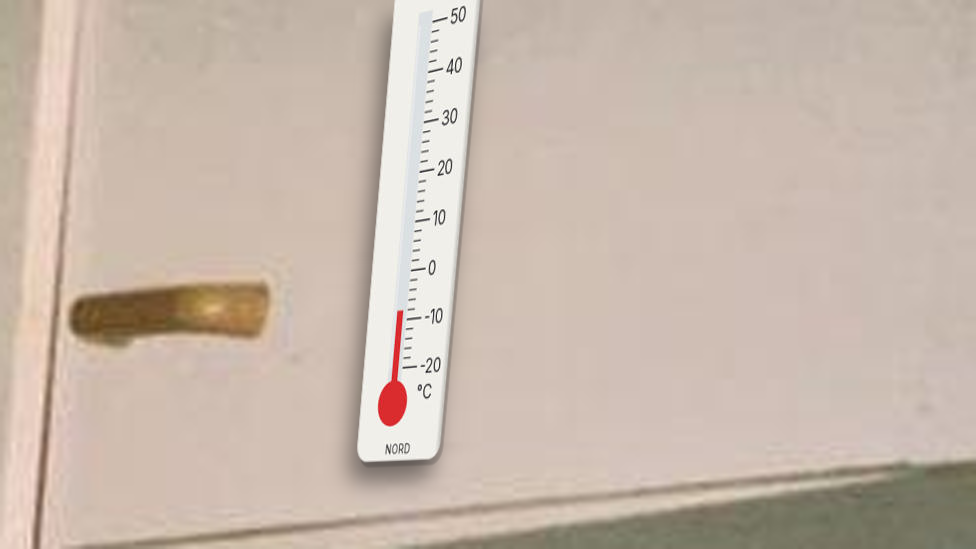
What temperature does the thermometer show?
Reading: -8 °C
